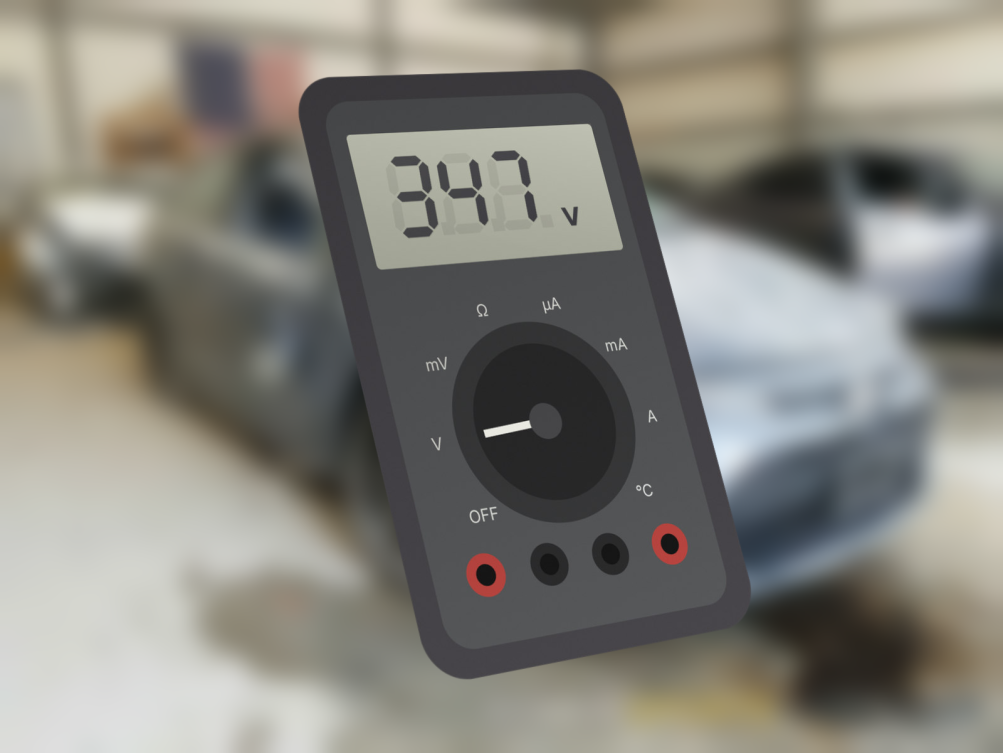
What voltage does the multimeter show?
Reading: 347 V
